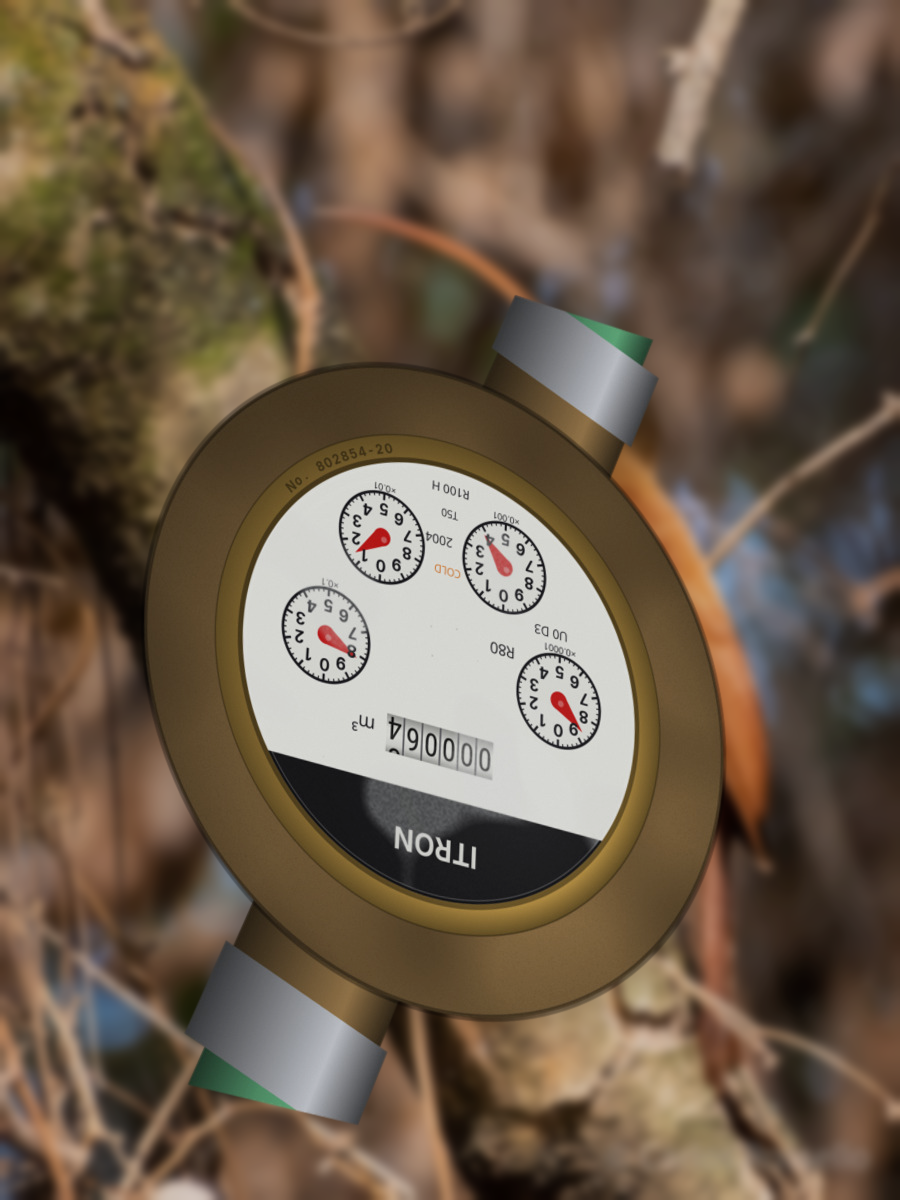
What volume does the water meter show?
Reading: 63.8138 m³
